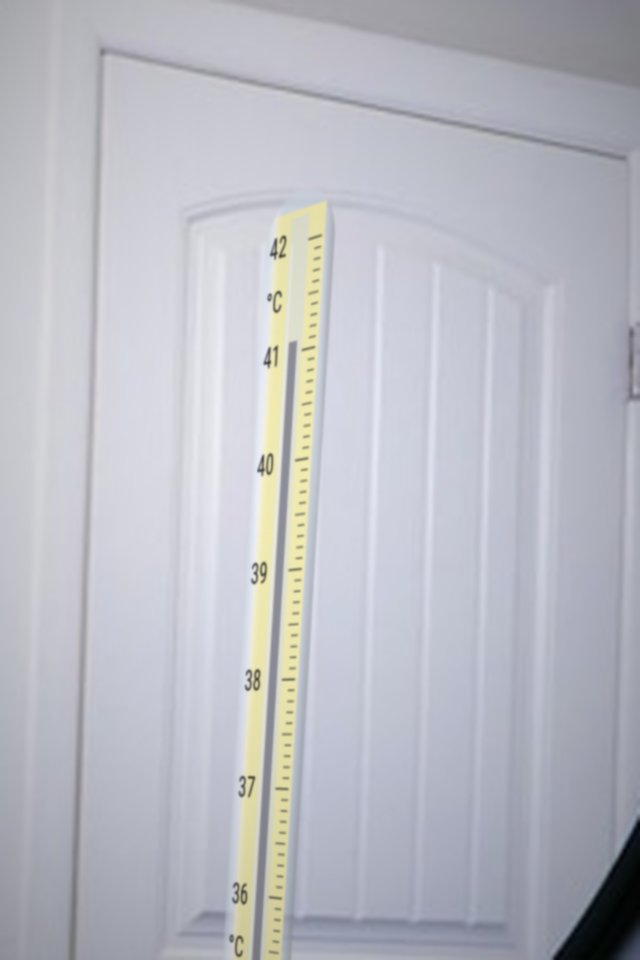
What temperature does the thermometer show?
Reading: 41.1 °C
